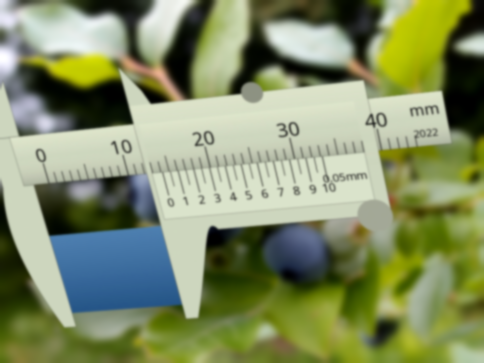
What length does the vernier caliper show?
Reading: 14.2 mm
